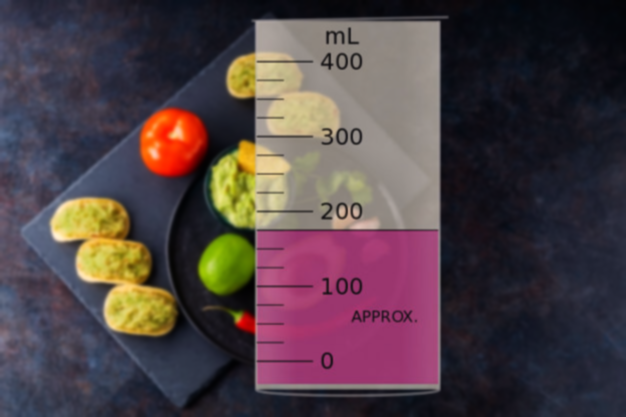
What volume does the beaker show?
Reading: 175 mL
